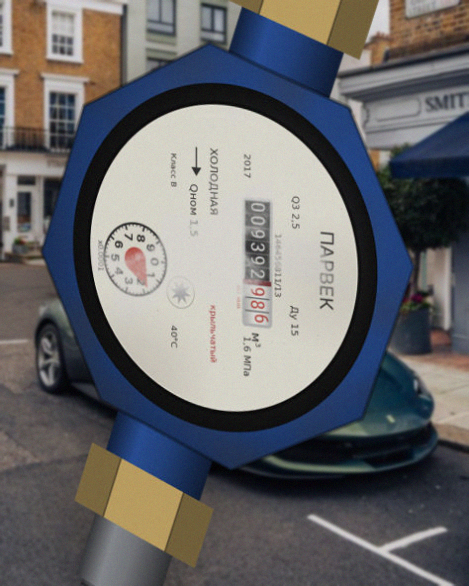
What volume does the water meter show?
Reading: 9392.9861 m³
